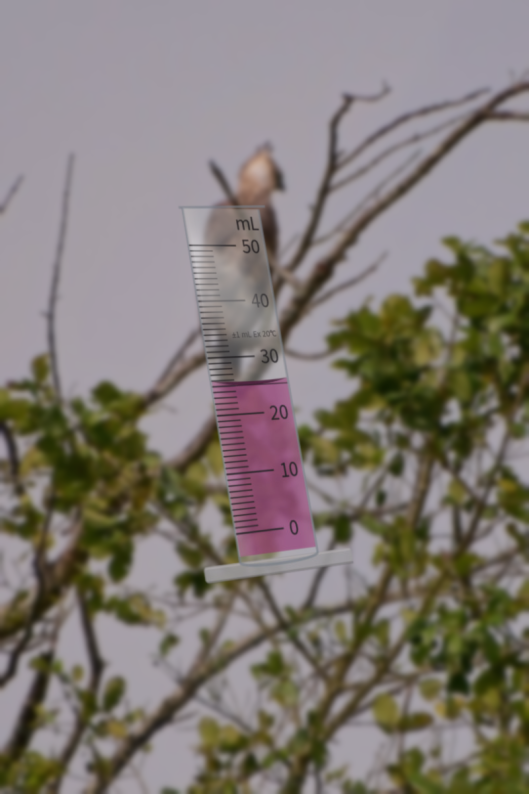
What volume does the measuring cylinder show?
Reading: 25 mL
